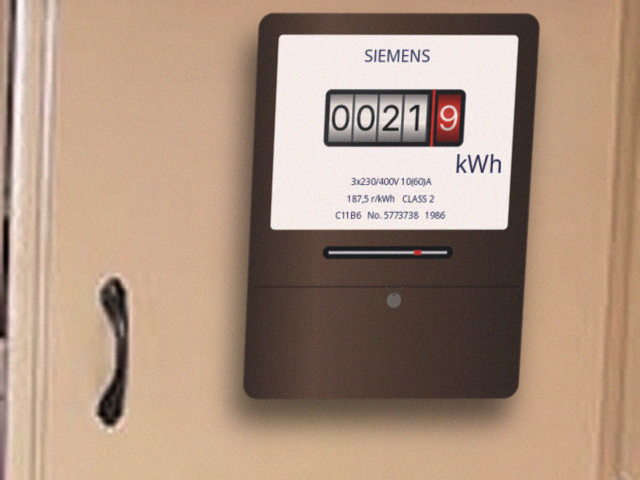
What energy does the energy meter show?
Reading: 21.9 kWh
